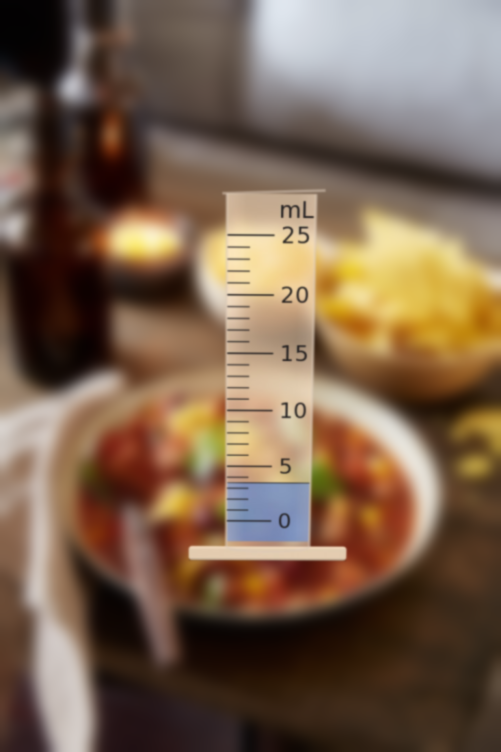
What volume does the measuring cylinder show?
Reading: 3.5 mL
